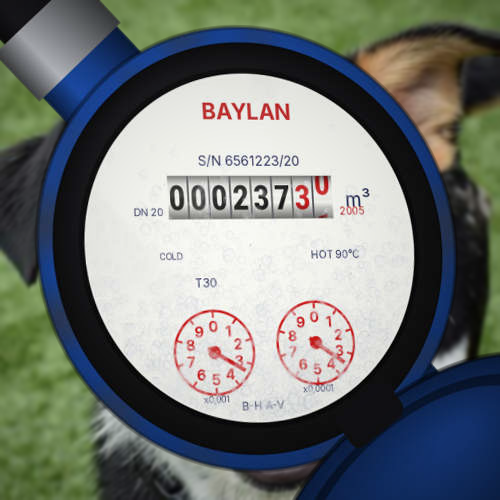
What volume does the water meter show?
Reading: 237.3033 m³
